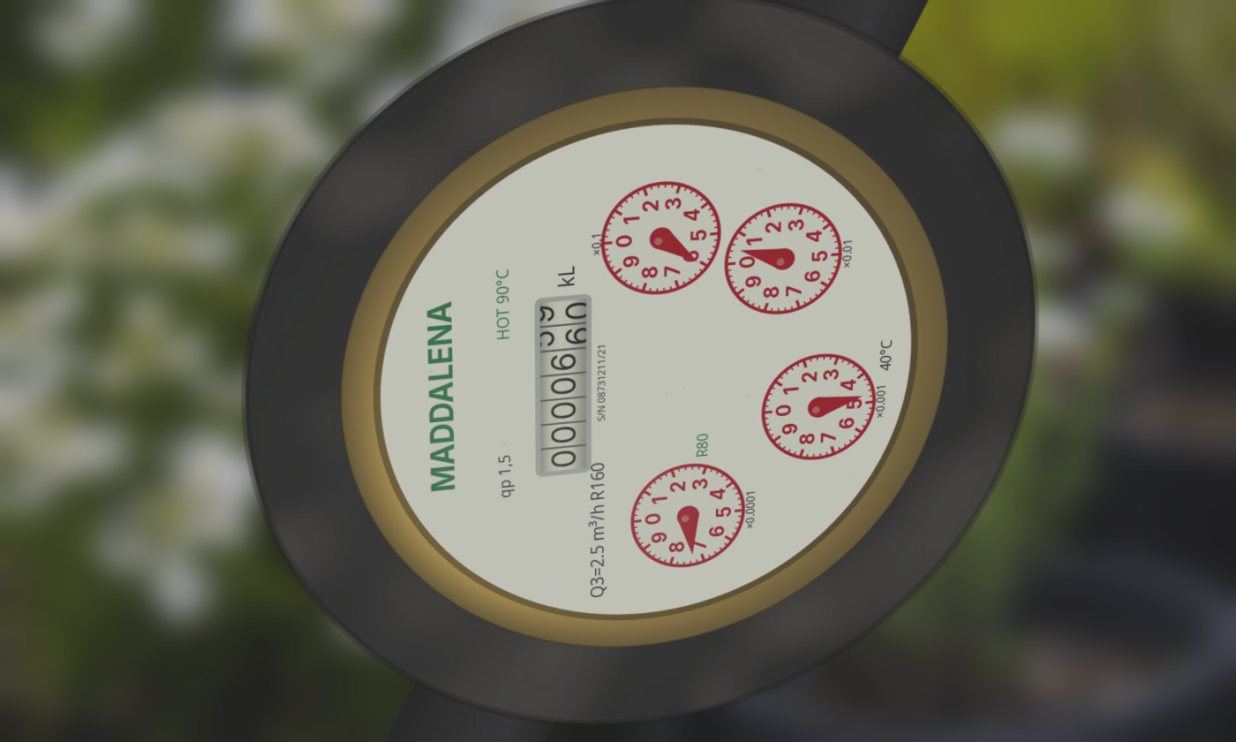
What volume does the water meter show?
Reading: 659.6047 kL
